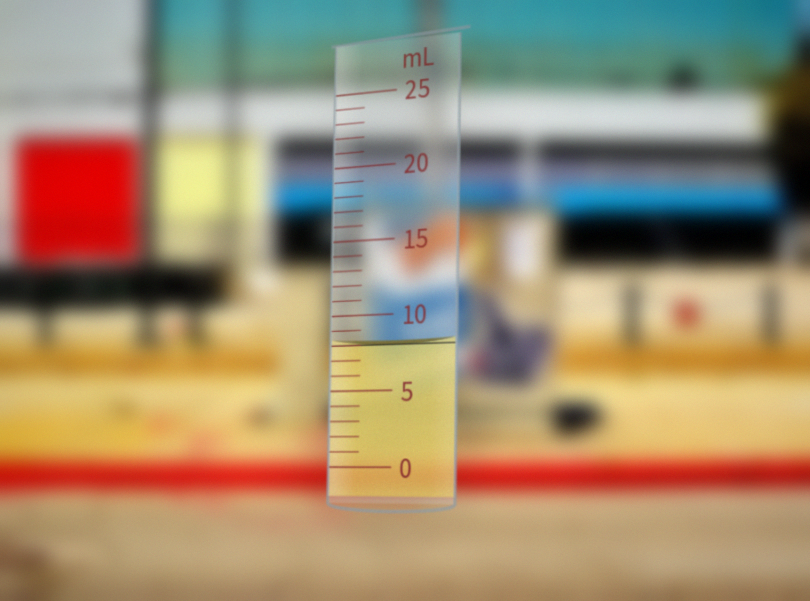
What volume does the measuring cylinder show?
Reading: 8 mL
